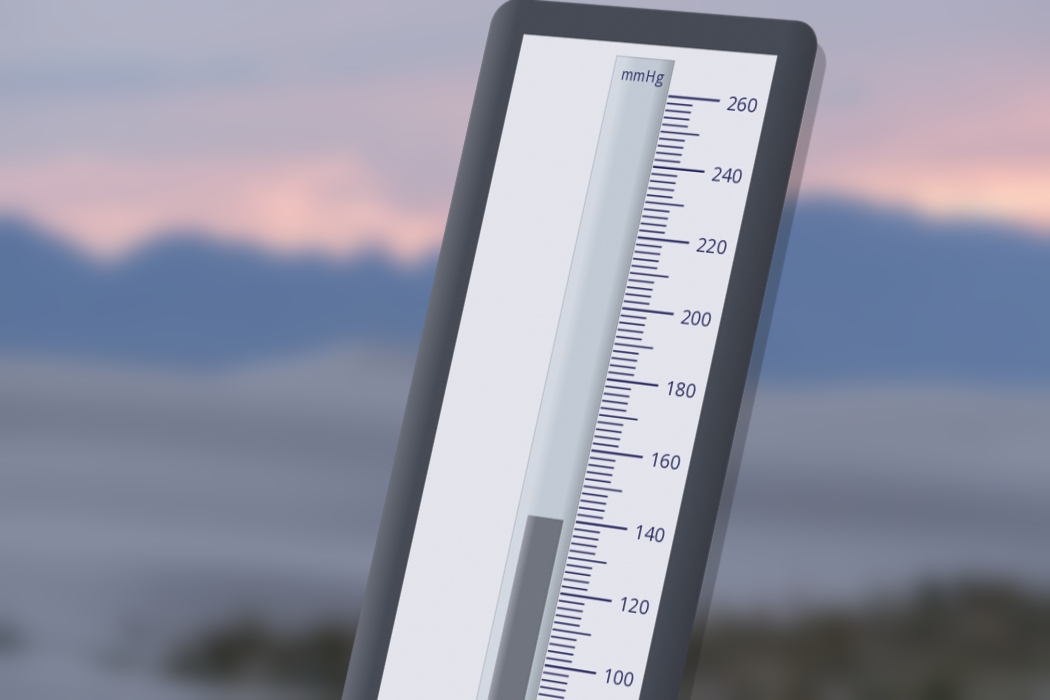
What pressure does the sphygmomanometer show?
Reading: 140 mmHg
